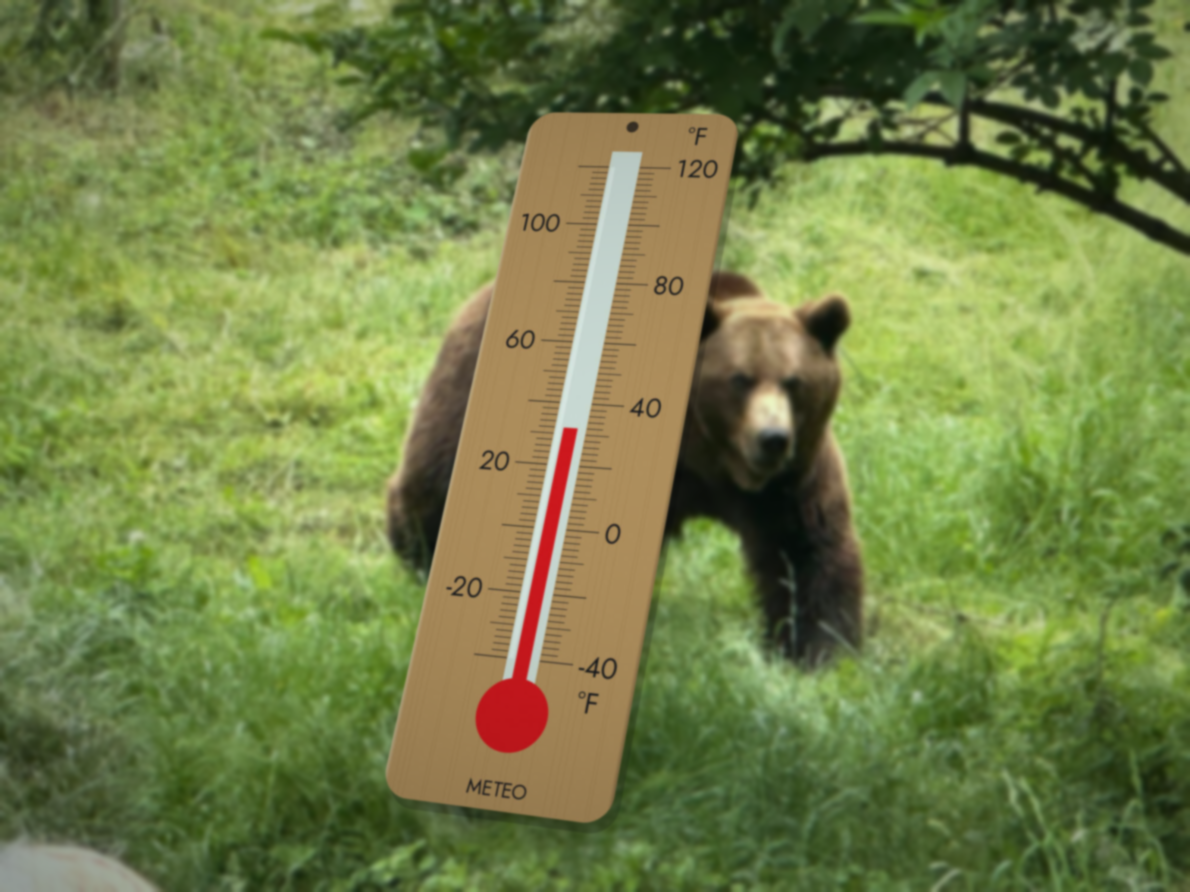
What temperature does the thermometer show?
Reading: 32 °F
